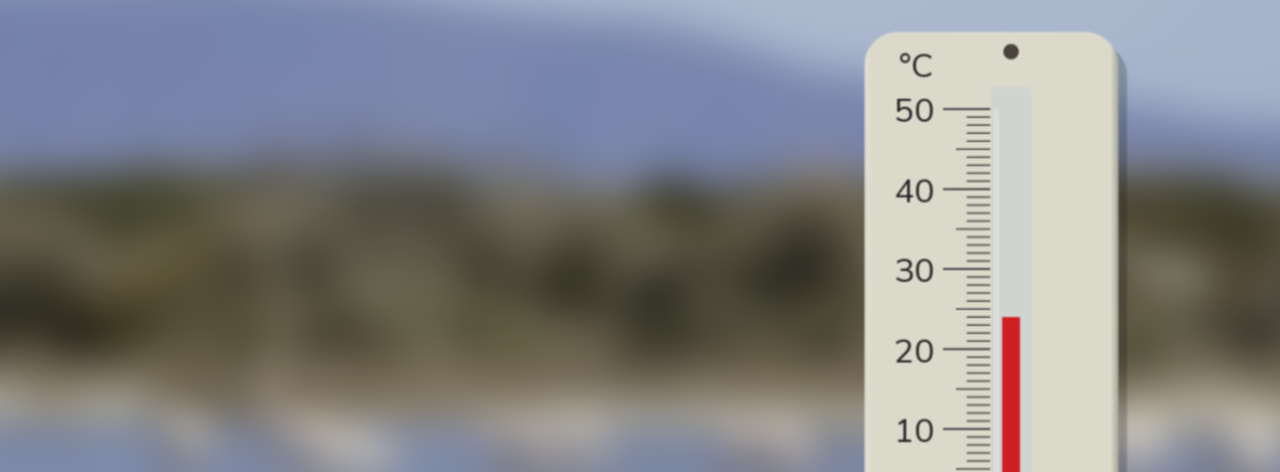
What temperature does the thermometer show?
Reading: 24 °C
